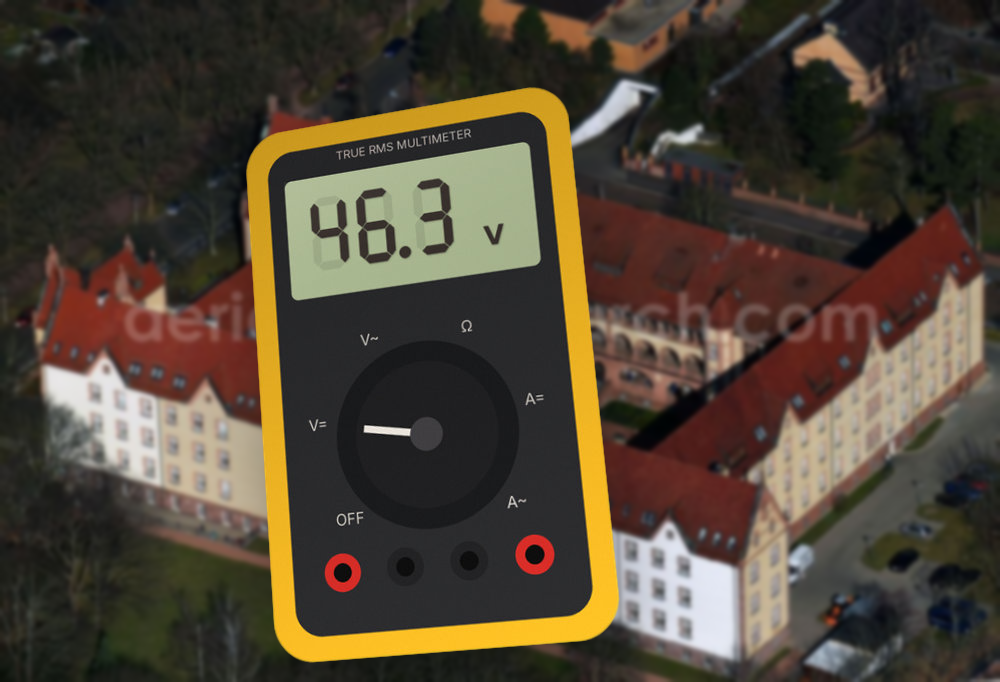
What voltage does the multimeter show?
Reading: 46.3 V
